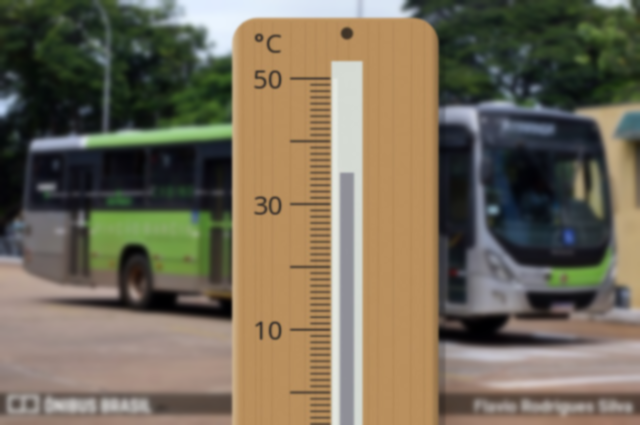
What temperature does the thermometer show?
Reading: 35 °C
